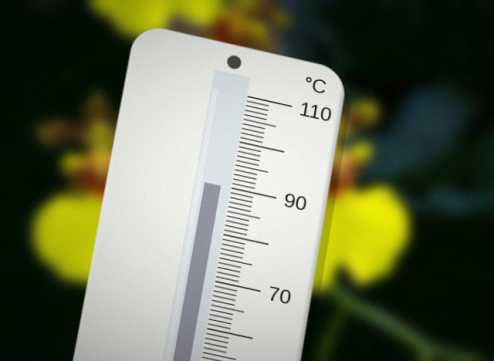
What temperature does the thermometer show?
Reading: 90 °C
